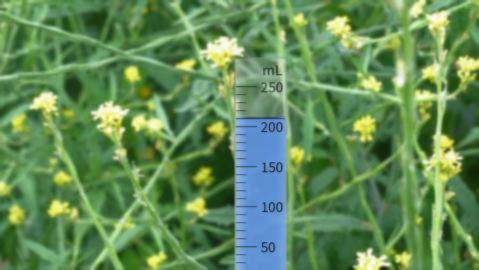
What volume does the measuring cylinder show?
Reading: 210 mL
